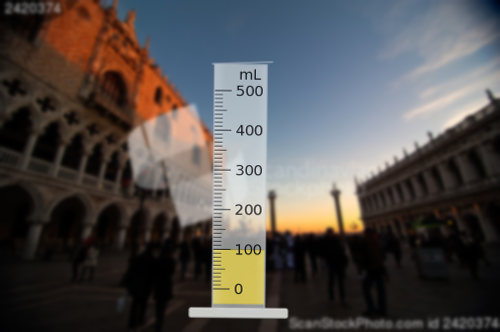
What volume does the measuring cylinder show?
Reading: 100 mL
